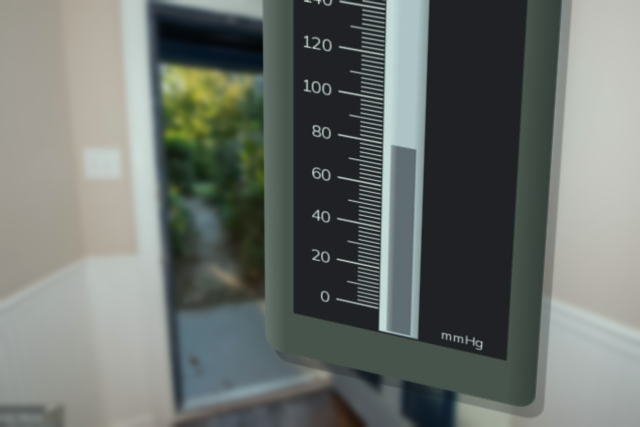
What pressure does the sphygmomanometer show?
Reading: 80 mmHg
